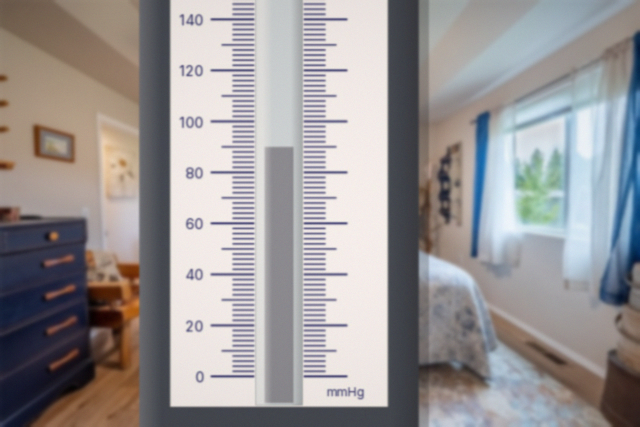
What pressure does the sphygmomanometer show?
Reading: 90 mmHg
